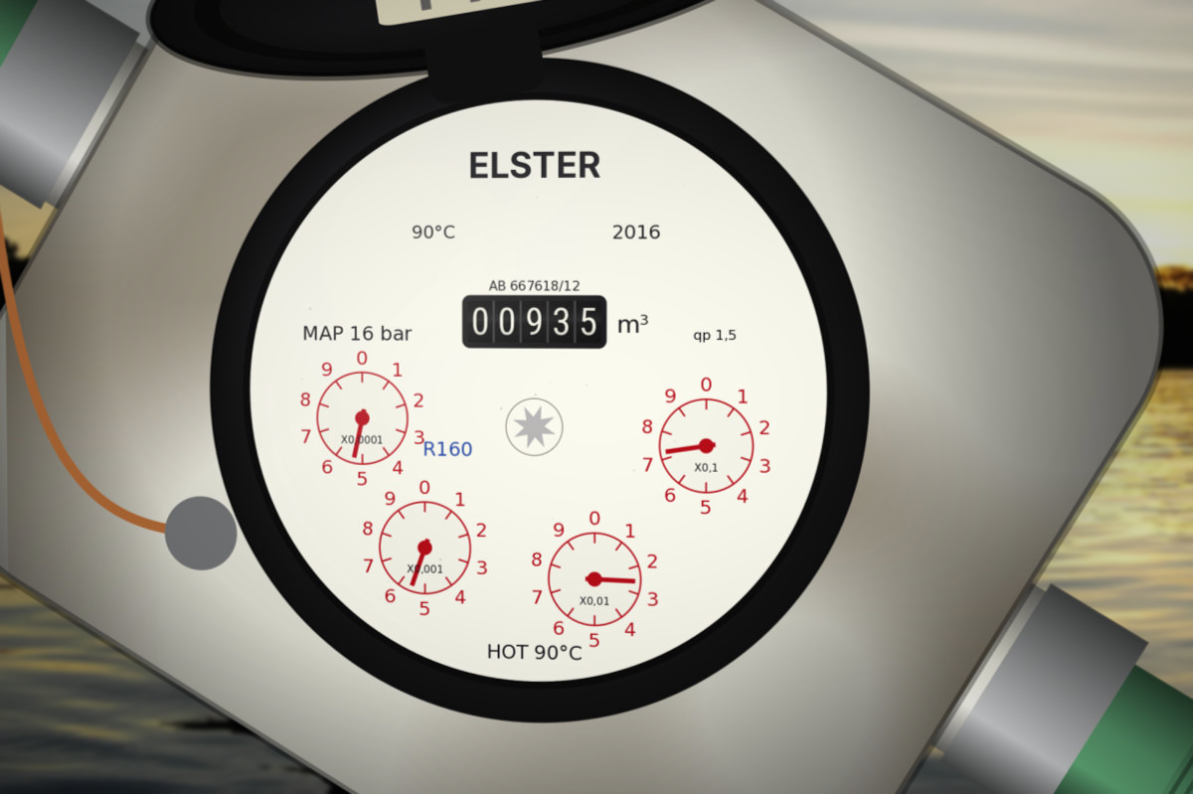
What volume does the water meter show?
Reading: 935.7255 m³
